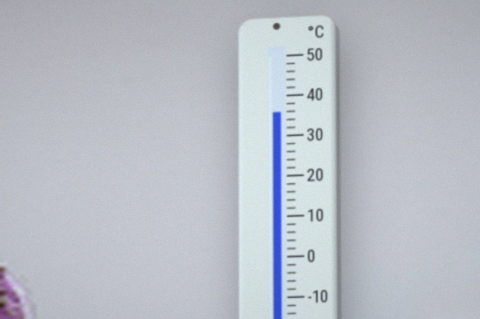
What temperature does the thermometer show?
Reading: 36 °C
